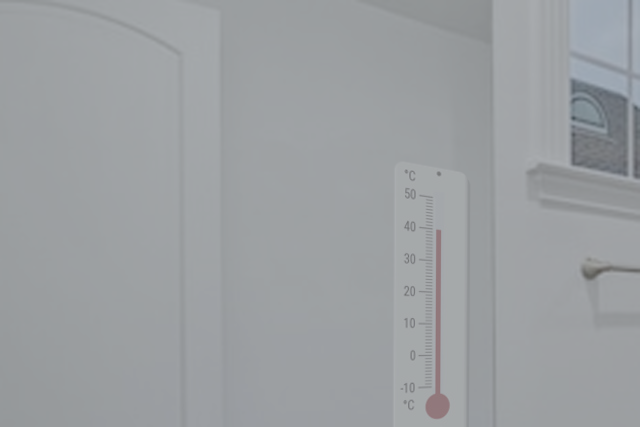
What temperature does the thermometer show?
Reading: 40 °C
